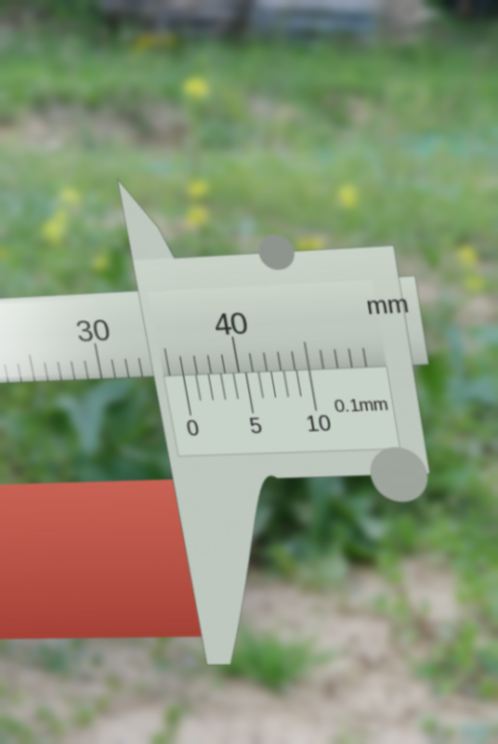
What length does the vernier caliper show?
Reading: 36.0 mm
